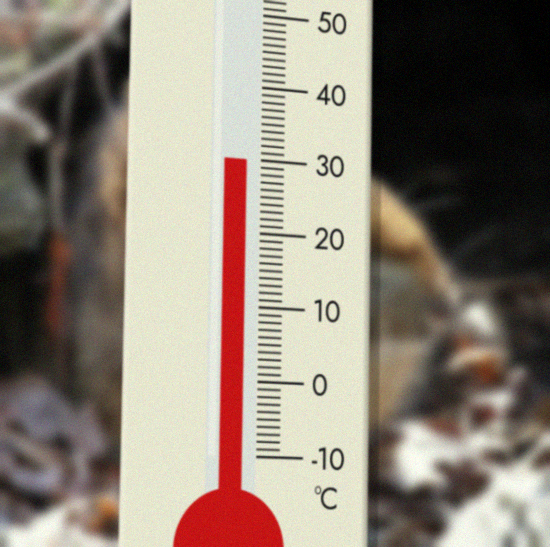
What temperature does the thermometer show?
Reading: 30 °C
